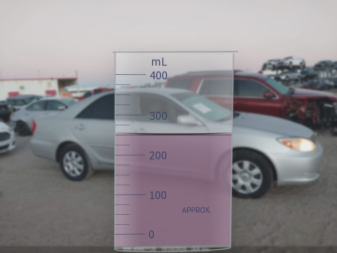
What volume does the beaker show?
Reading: 250 mL
